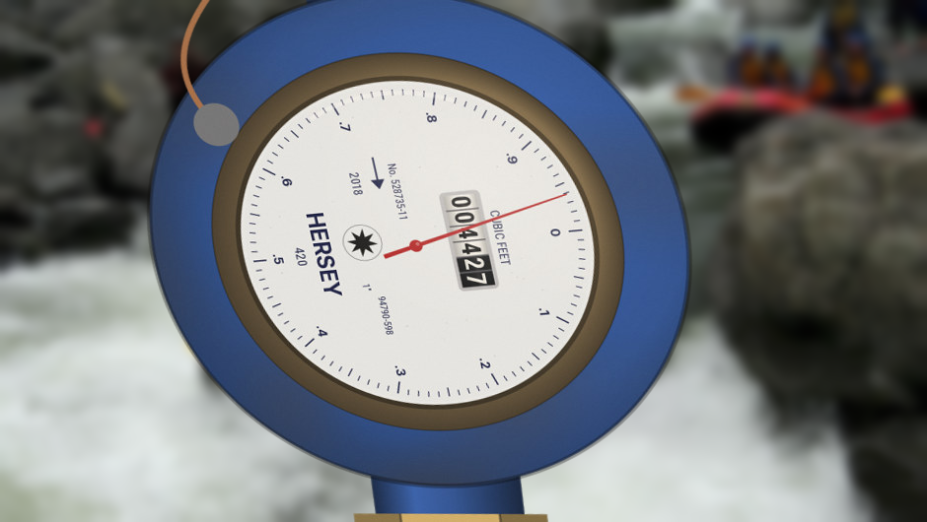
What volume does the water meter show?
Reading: 4426.96 ft³
